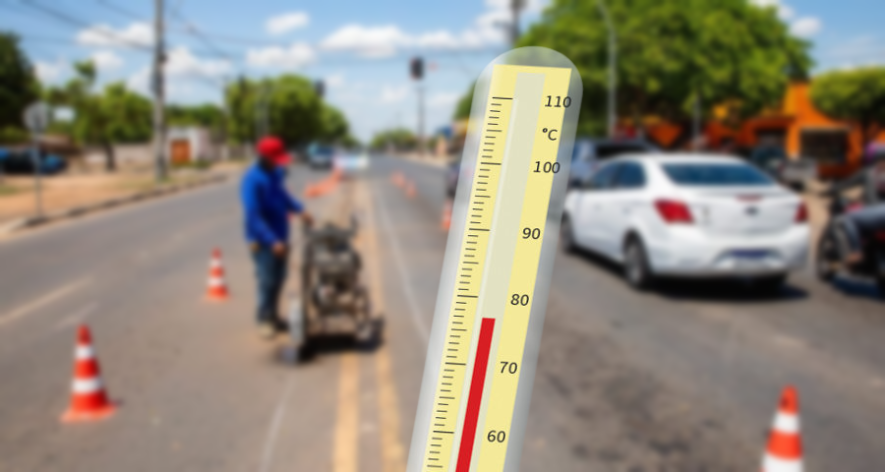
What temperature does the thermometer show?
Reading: 77 °C
